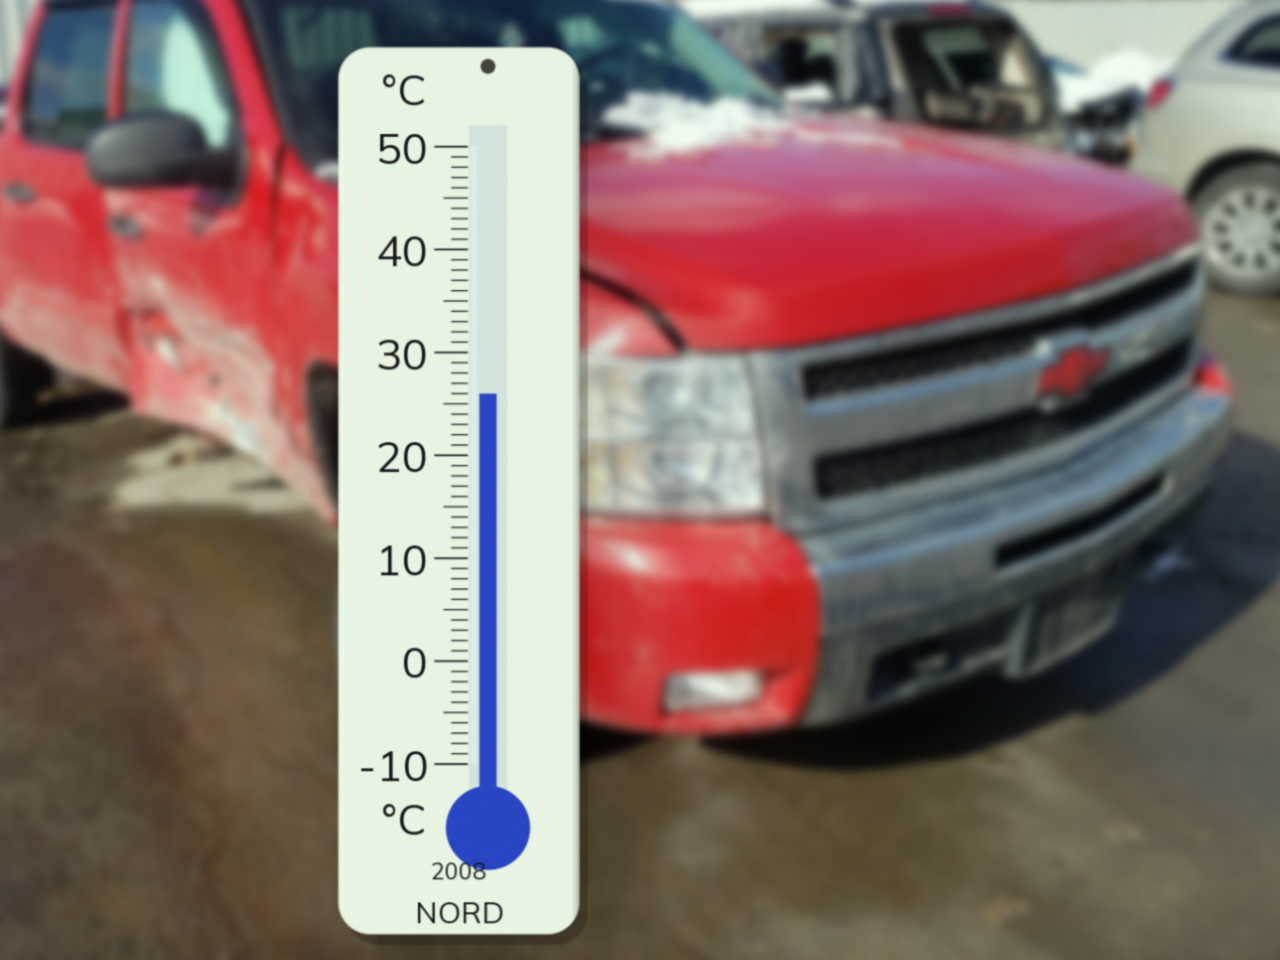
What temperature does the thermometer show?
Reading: 26 °C
